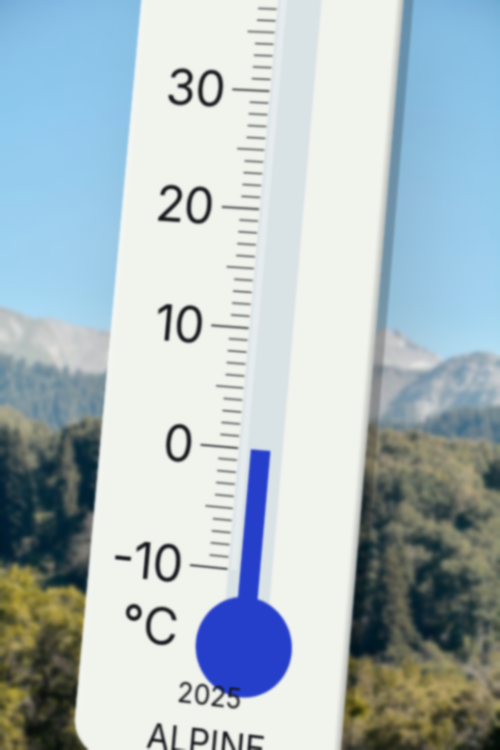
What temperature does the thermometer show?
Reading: 0 °C
